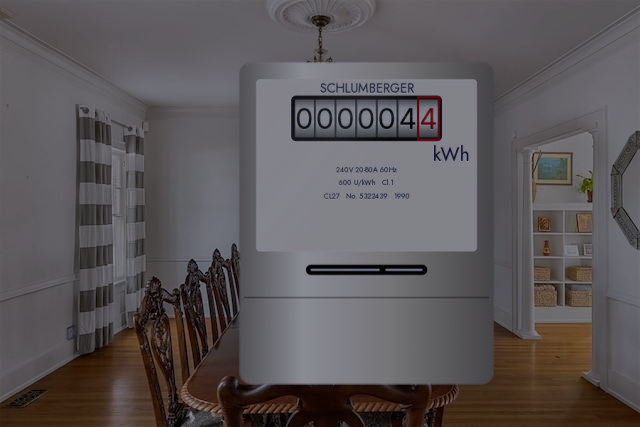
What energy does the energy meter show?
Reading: 4.4 kWh
